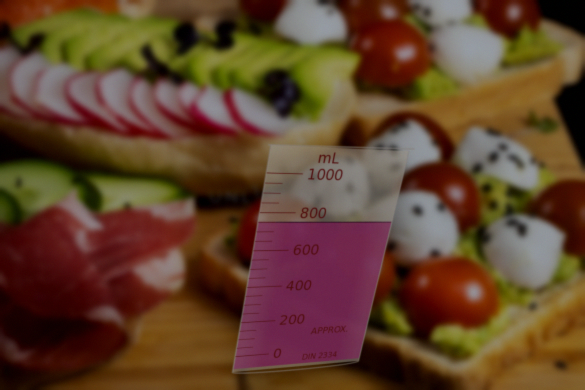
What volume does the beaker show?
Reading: 750 mL
